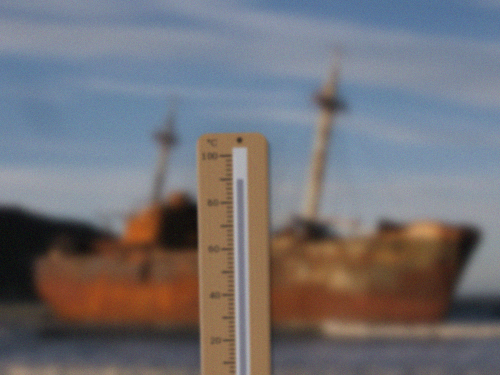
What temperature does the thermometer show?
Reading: 90 °C
